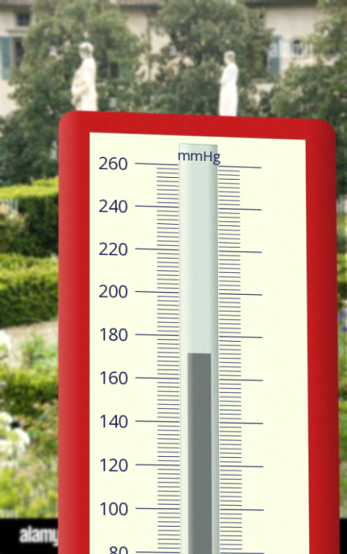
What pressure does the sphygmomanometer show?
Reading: 172 mmHg
